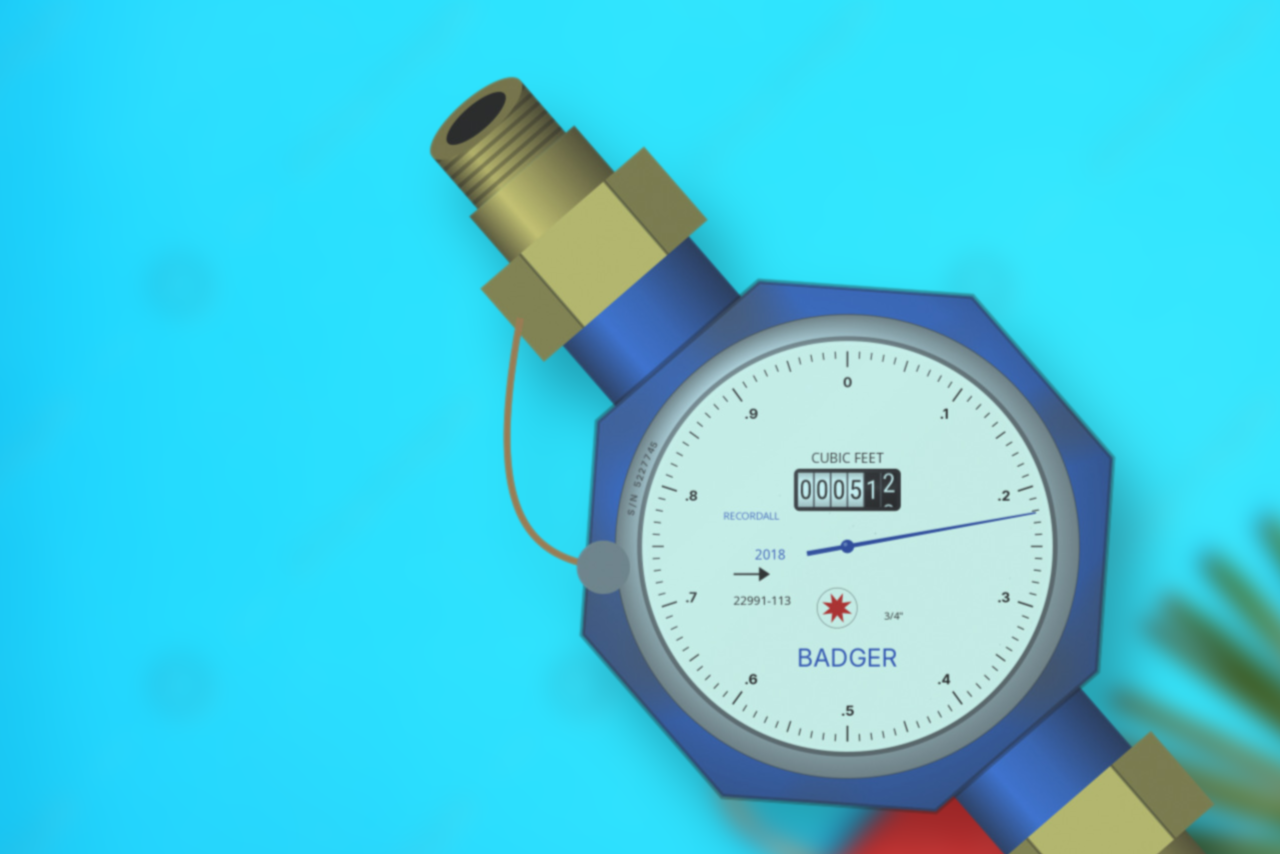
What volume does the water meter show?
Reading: 512.22 ft³
